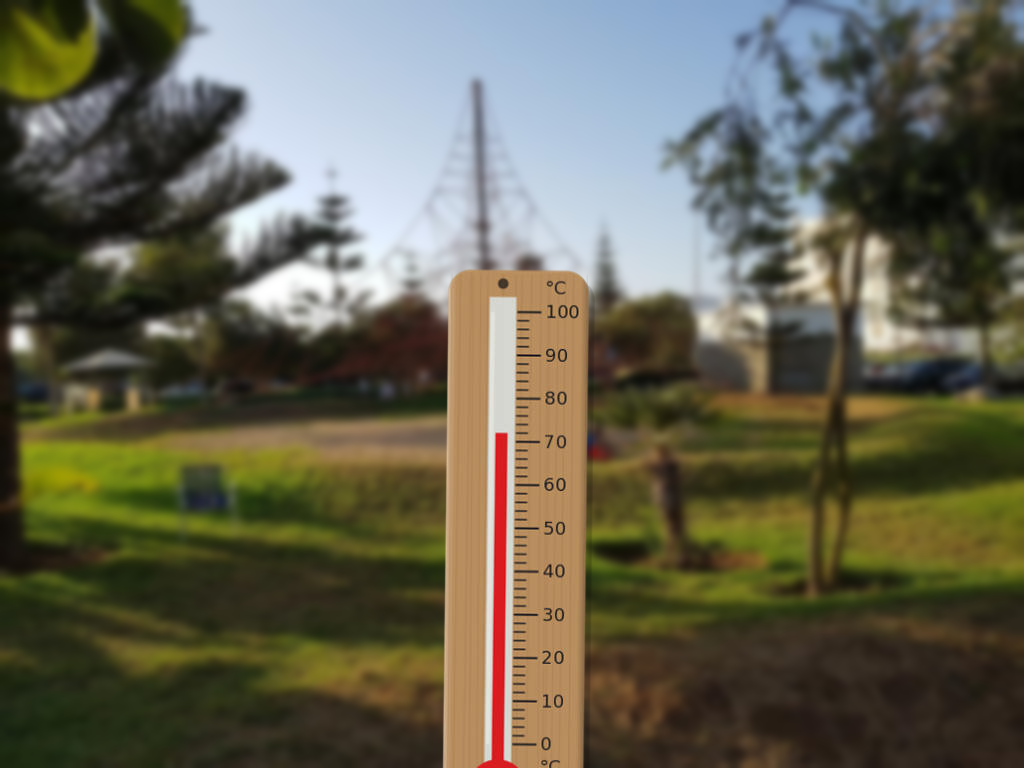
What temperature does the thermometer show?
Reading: 72 °C
